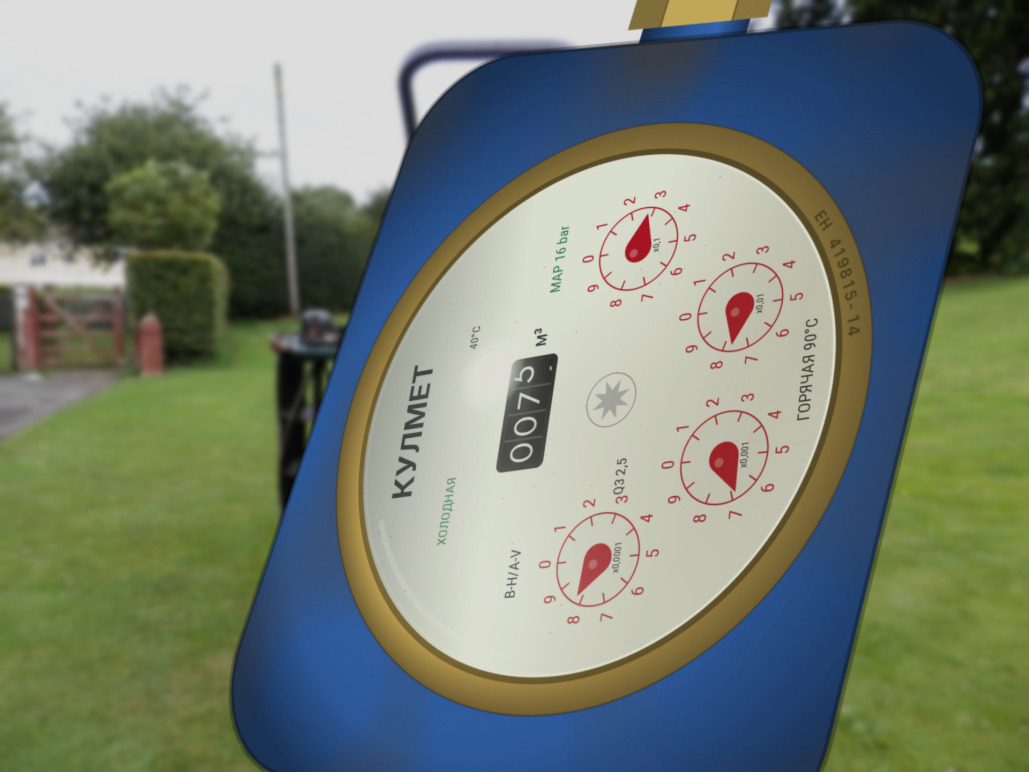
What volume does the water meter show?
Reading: 75.2768 m³
